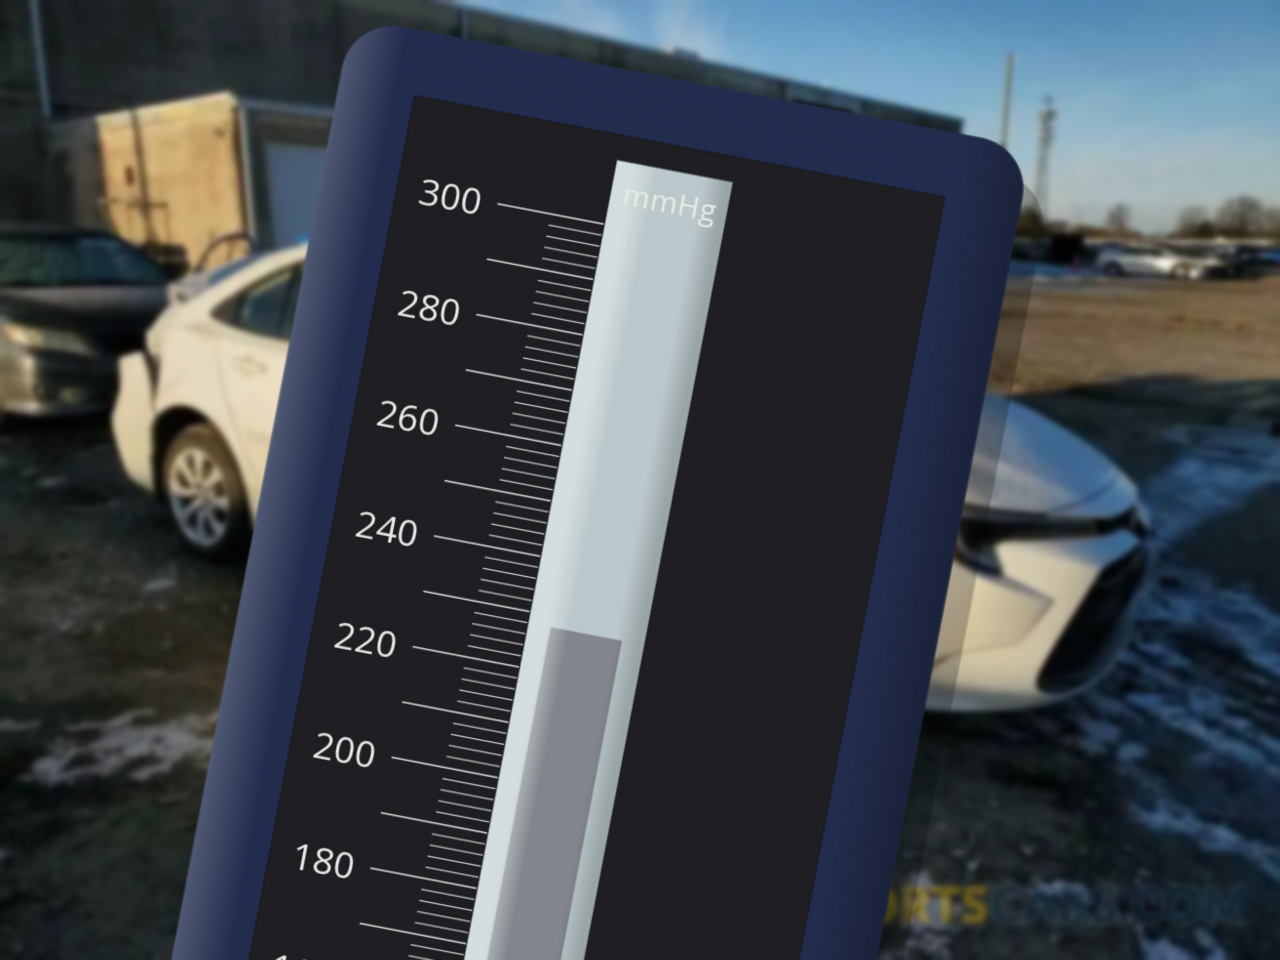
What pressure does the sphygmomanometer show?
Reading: 228 mmHg
